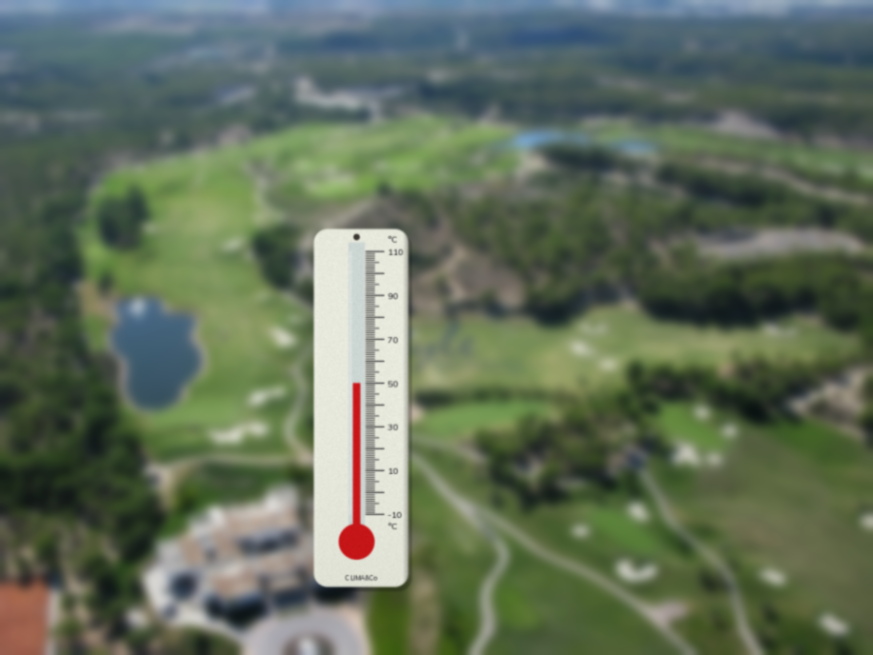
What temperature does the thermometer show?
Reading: 50 °C
